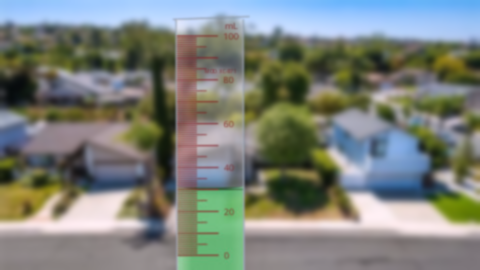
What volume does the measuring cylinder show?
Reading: 30 mL
